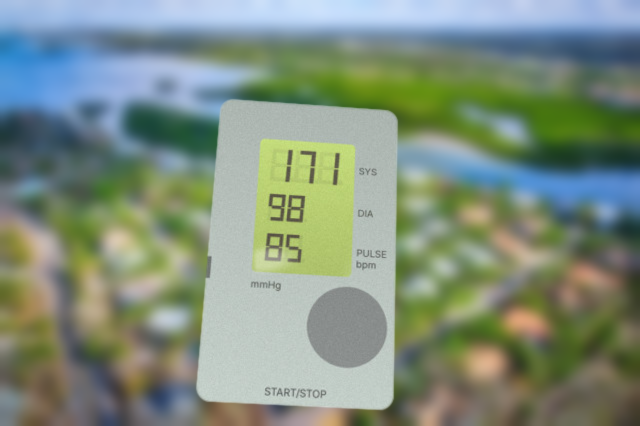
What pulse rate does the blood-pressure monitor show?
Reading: 85 bpm
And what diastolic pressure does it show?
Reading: 98 mmHg
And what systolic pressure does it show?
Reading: 171 mmHg
